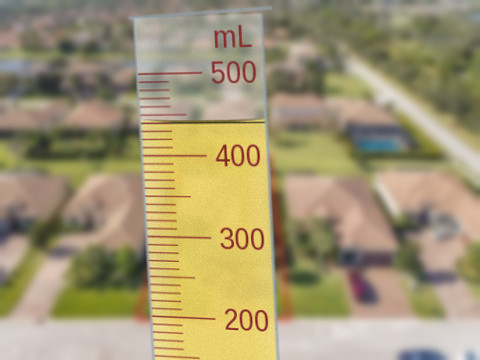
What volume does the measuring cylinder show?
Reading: 440 mL
